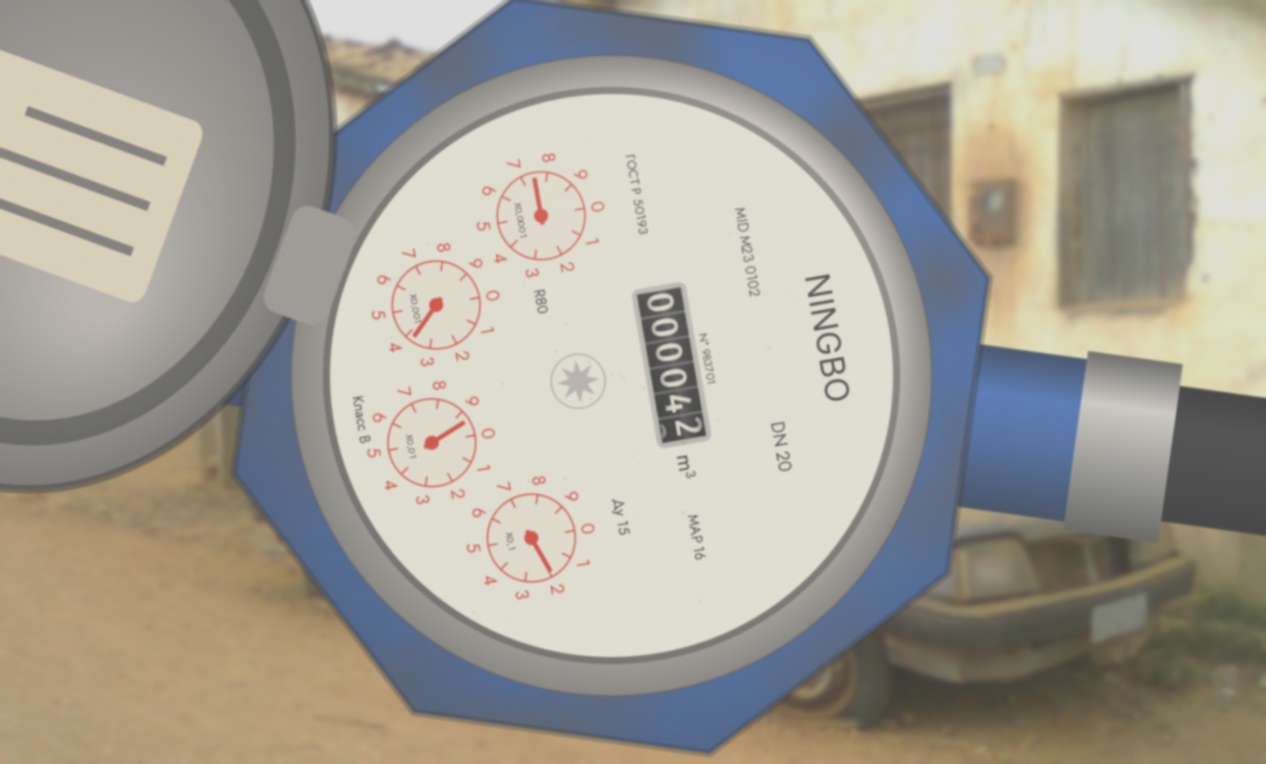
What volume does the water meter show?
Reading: 42.1937 m³
